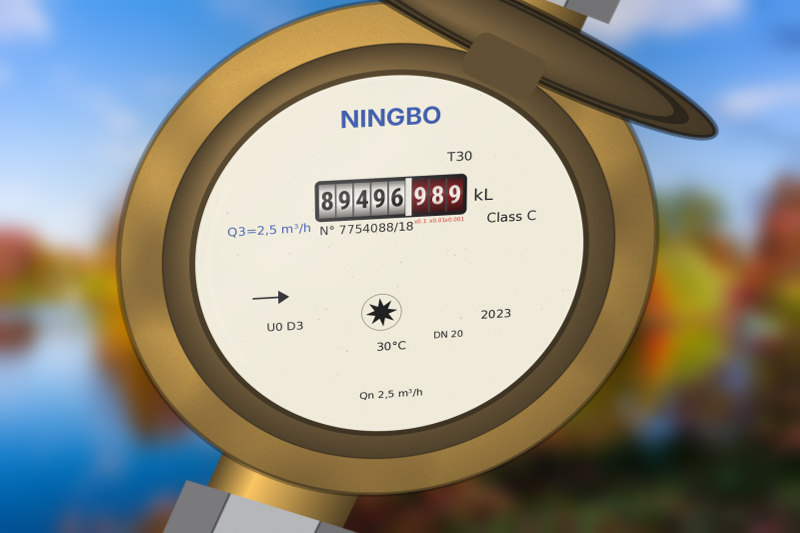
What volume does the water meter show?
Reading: 89496.989 kL
